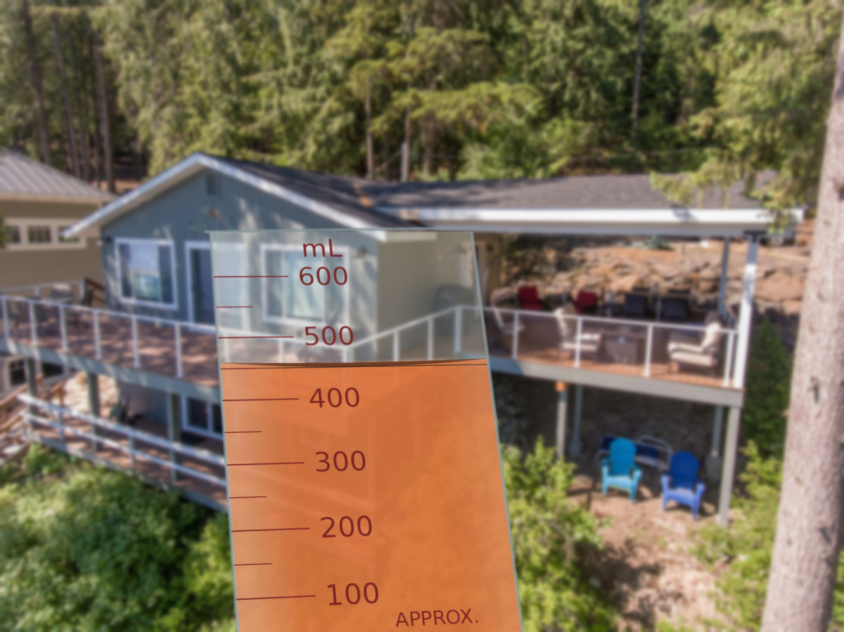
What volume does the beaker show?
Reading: 450 mL
